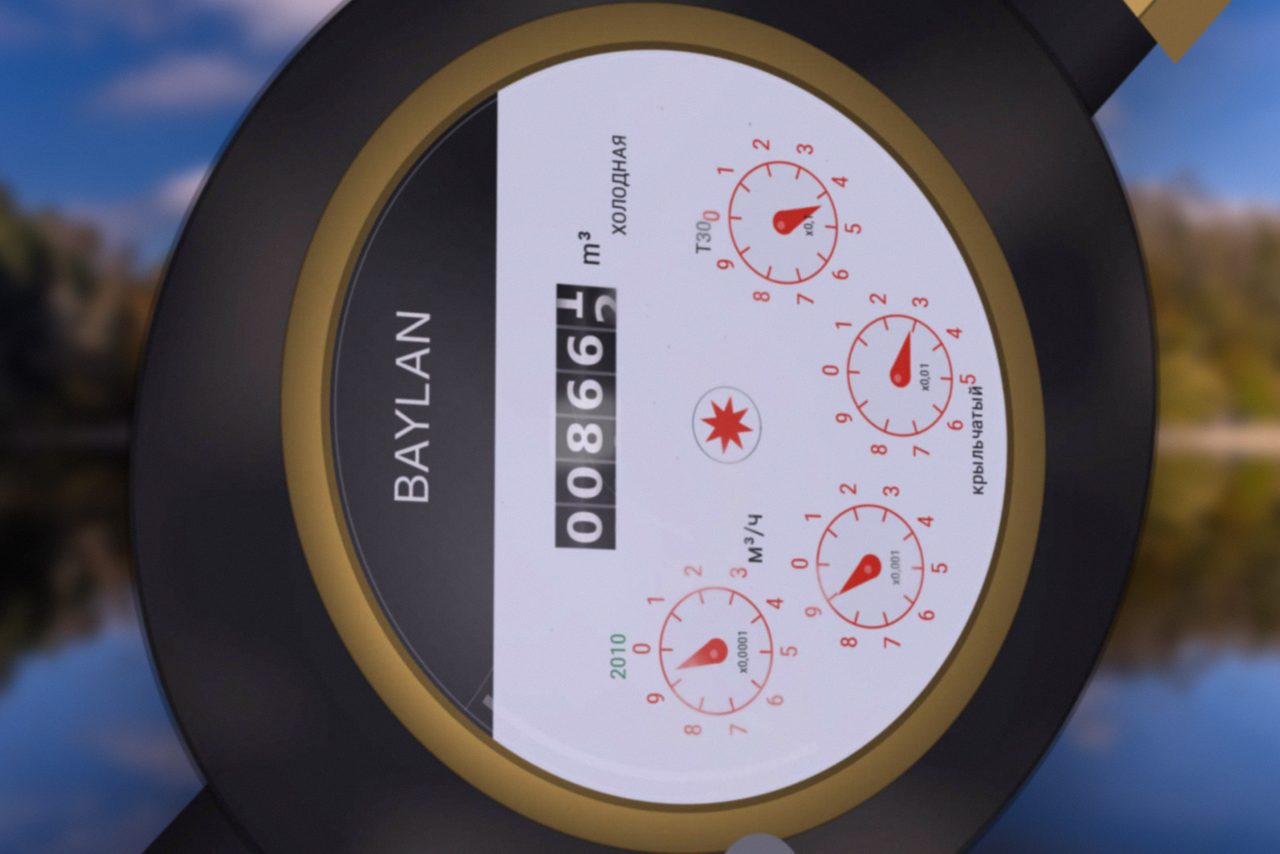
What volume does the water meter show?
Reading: 8661.4289 m³
